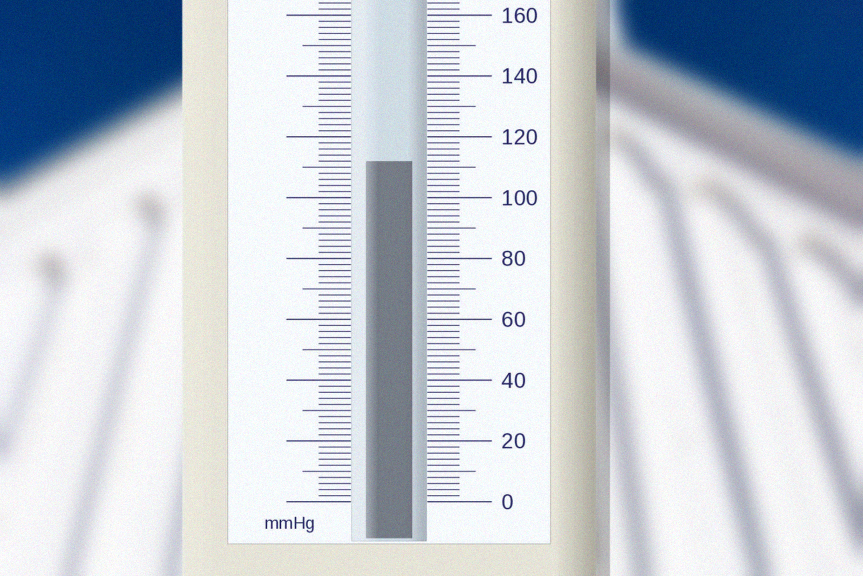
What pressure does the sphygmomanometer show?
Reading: 112 mmHg
